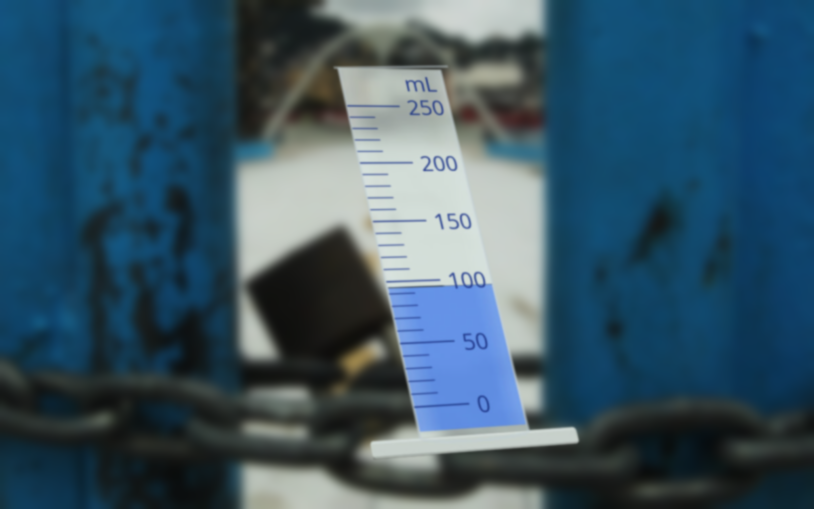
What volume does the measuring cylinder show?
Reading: 95 mL
